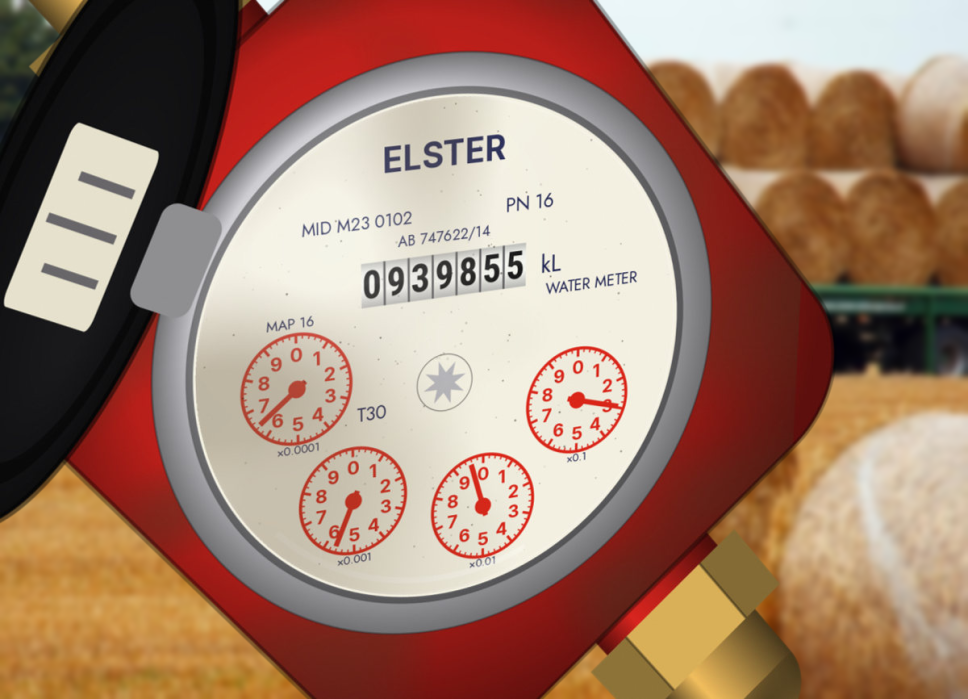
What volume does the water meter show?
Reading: 939855.2956 kL
